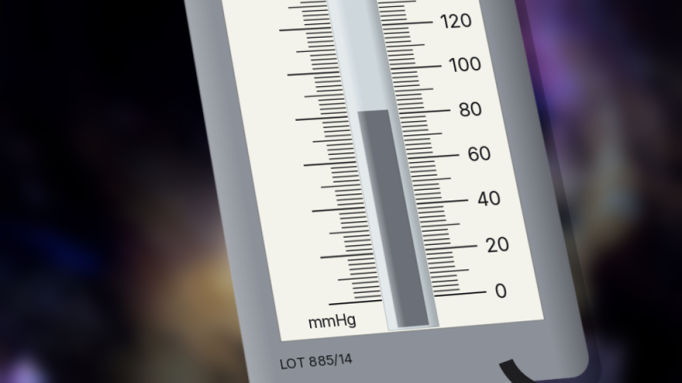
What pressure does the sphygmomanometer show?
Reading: 82 mmHg
